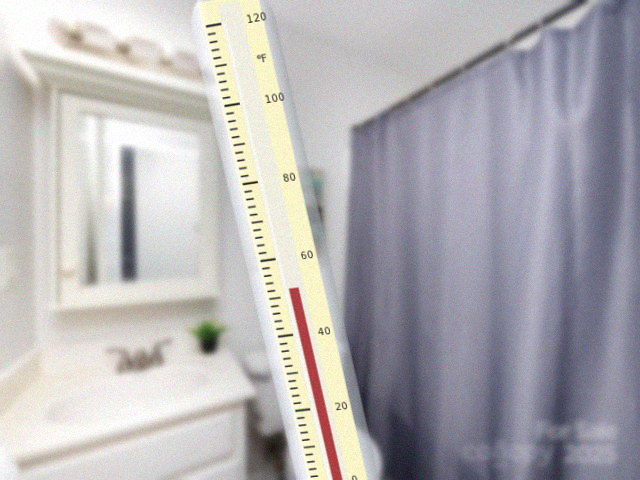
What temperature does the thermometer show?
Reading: 52 °F
